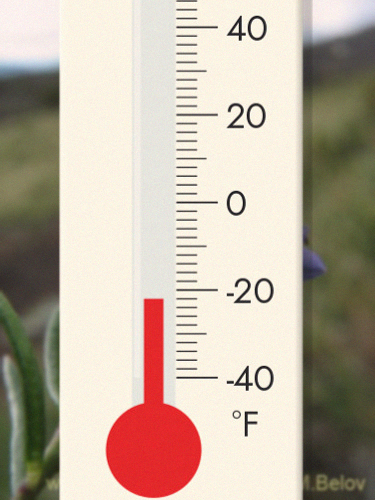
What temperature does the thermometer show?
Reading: -22 °F
